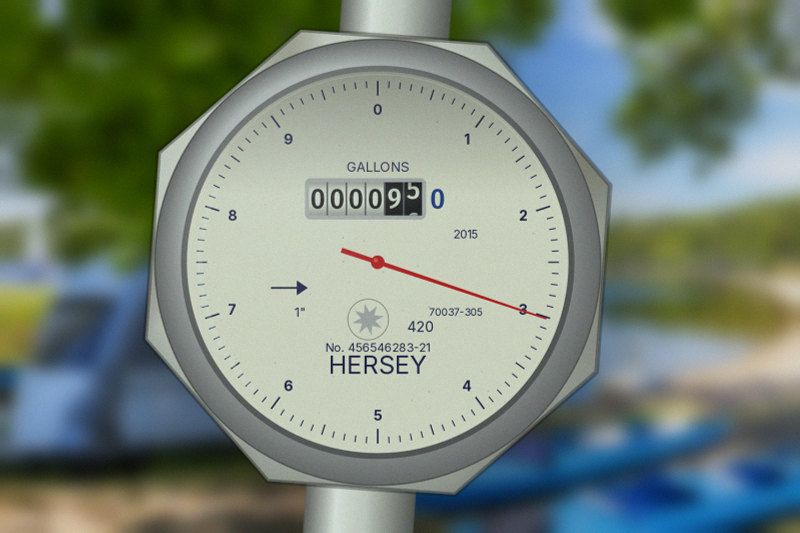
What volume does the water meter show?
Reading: 953.0 gal
